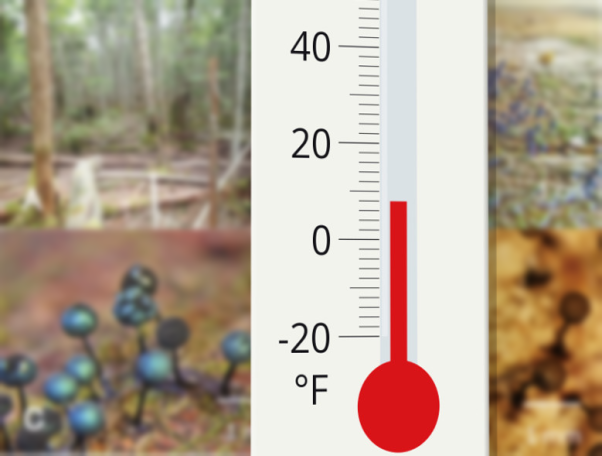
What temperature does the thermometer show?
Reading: 8 °F
